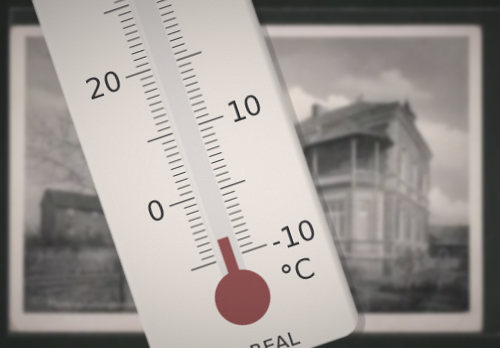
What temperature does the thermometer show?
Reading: -7 °C
